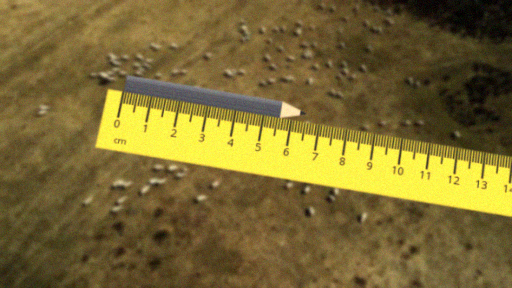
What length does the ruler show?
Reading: 6.5 cm
